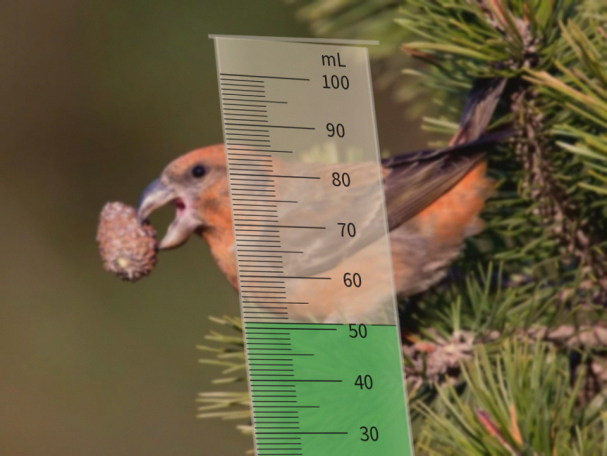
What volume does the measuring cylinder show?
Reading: 51 mL
